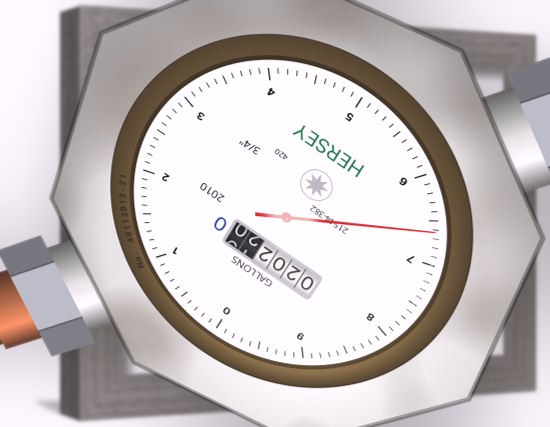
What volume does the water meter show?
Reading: 202196.6 gal
